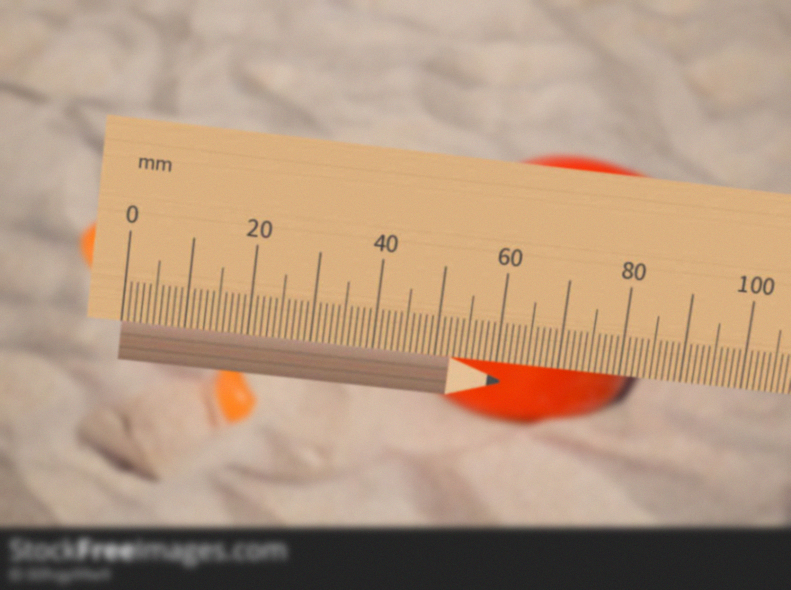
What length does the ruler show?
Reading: 61 mm
